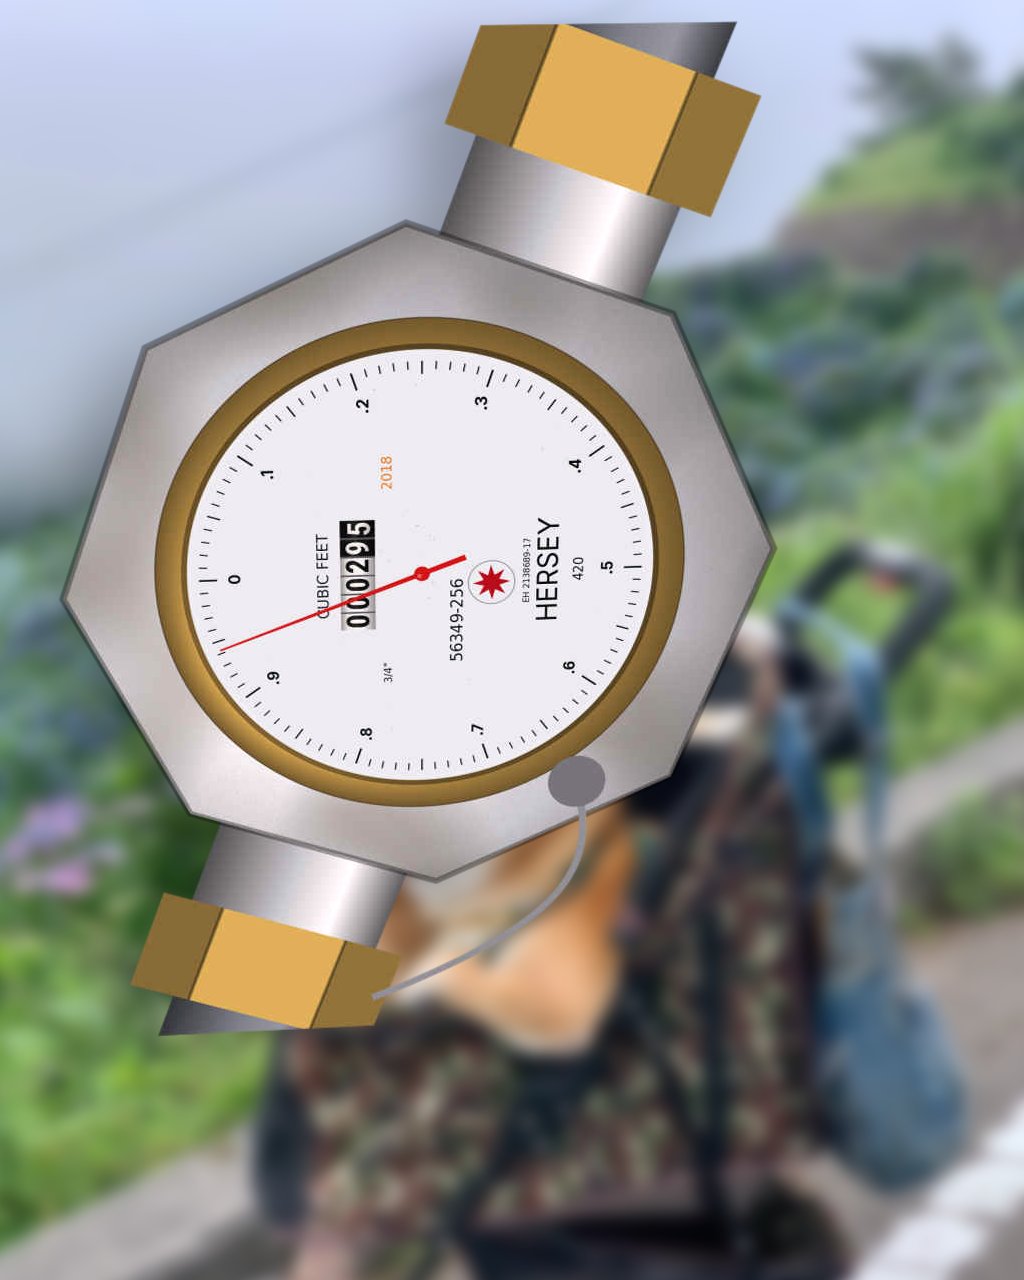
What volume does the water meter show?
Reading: 294.94 ft³
